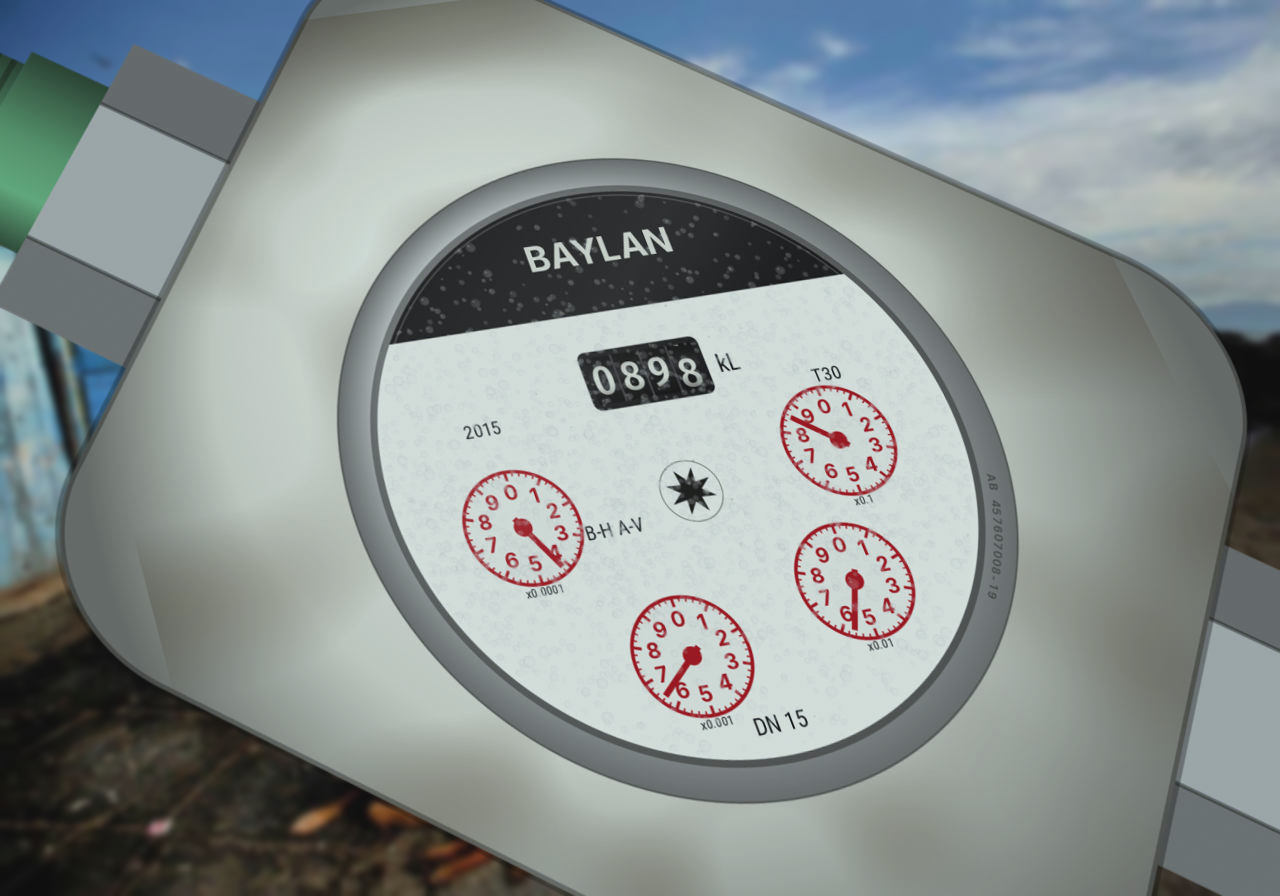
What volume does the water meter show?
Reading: 897.8564 kL
